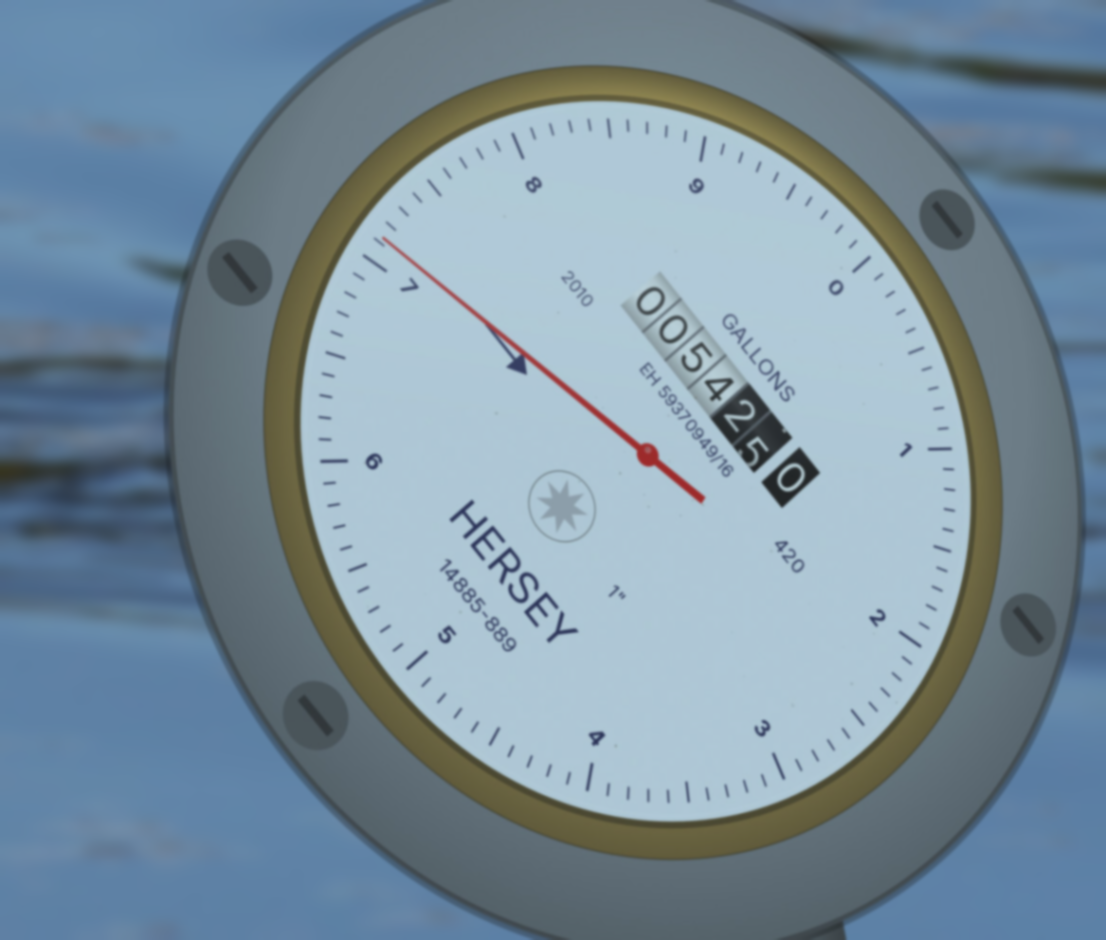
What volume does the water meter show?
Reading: 54247.1 gal
